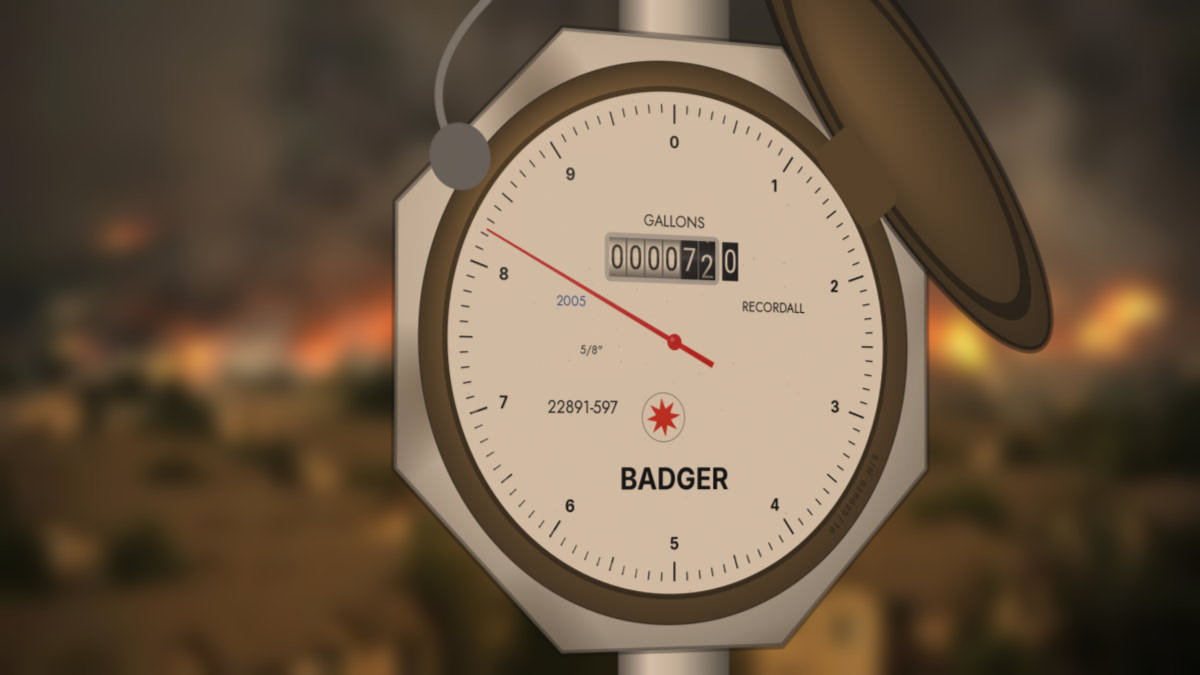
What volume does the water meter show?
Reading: 718.2 gal
